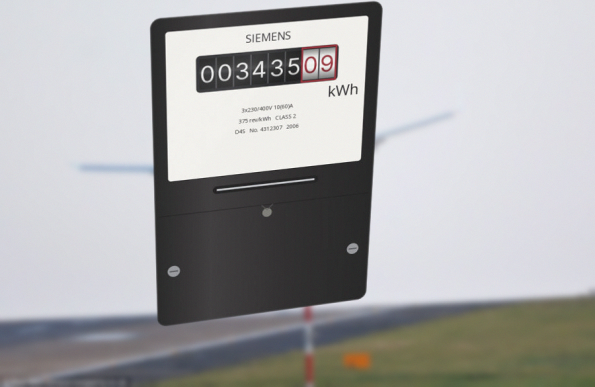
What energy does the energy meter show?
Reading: 3435.09 kWh
